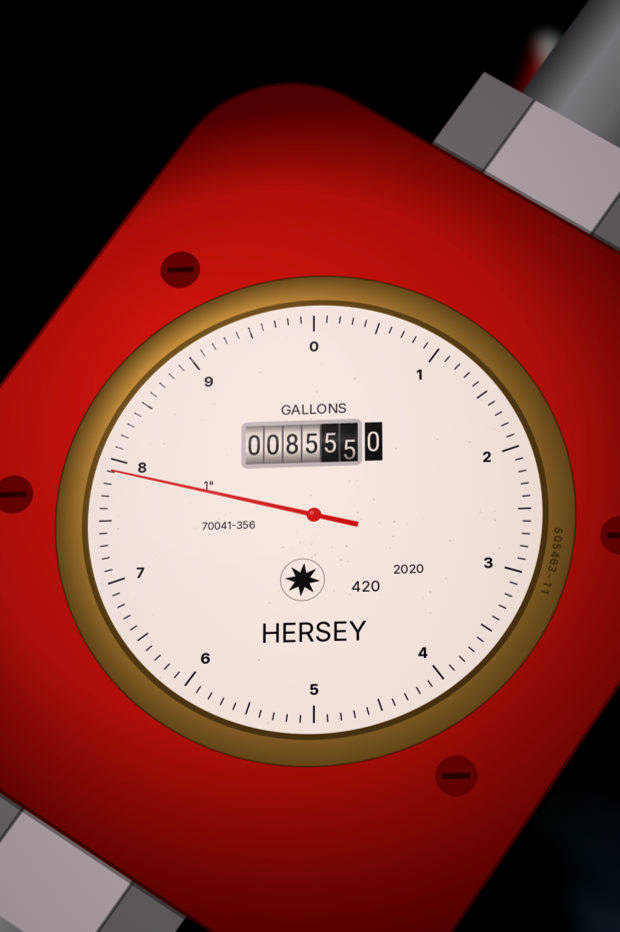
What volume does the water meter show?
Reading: 85547.9 gal
